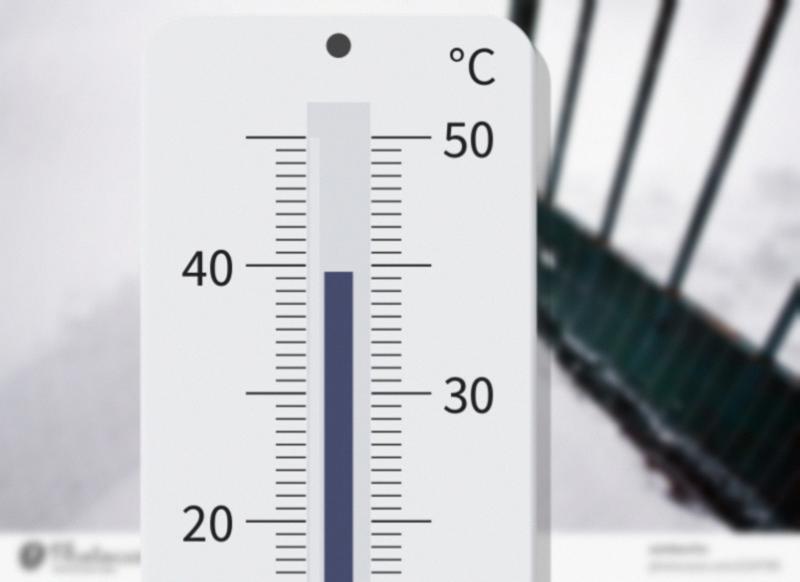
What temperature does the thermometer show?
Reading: 39.5 °C
